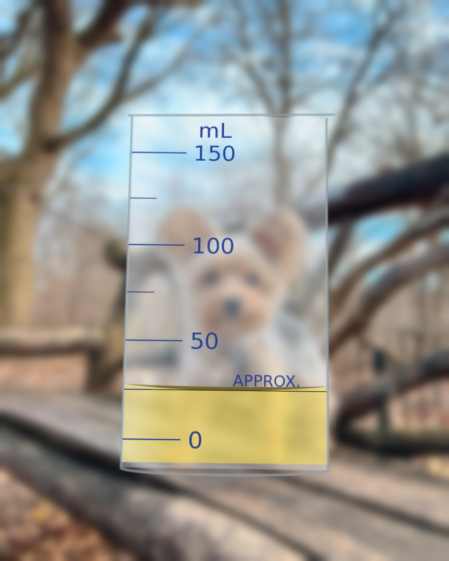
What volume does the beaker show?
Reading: 25 mL
